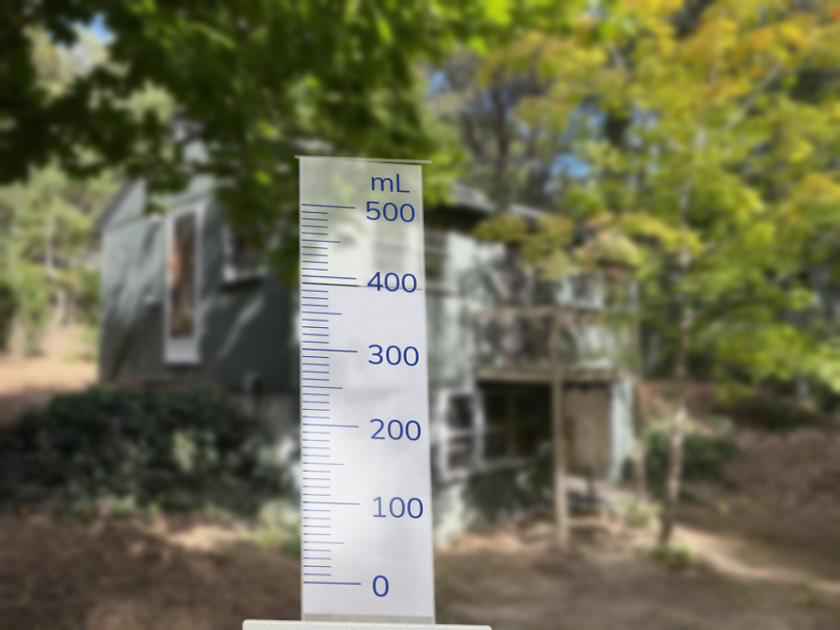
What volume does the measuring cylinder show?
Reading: 390 mL
